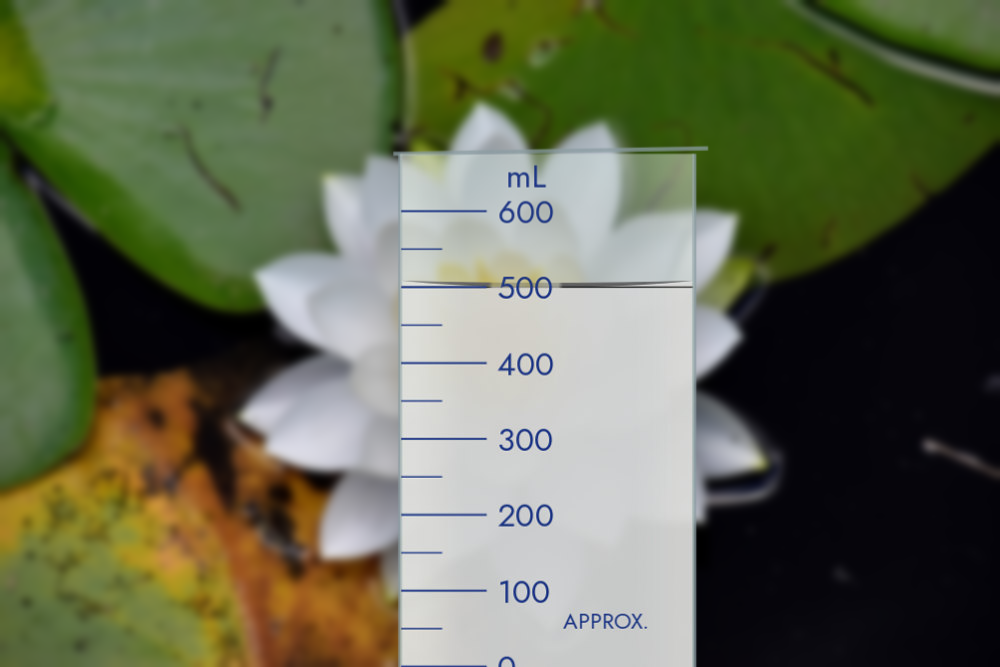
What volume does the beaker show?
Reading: 500 mL
